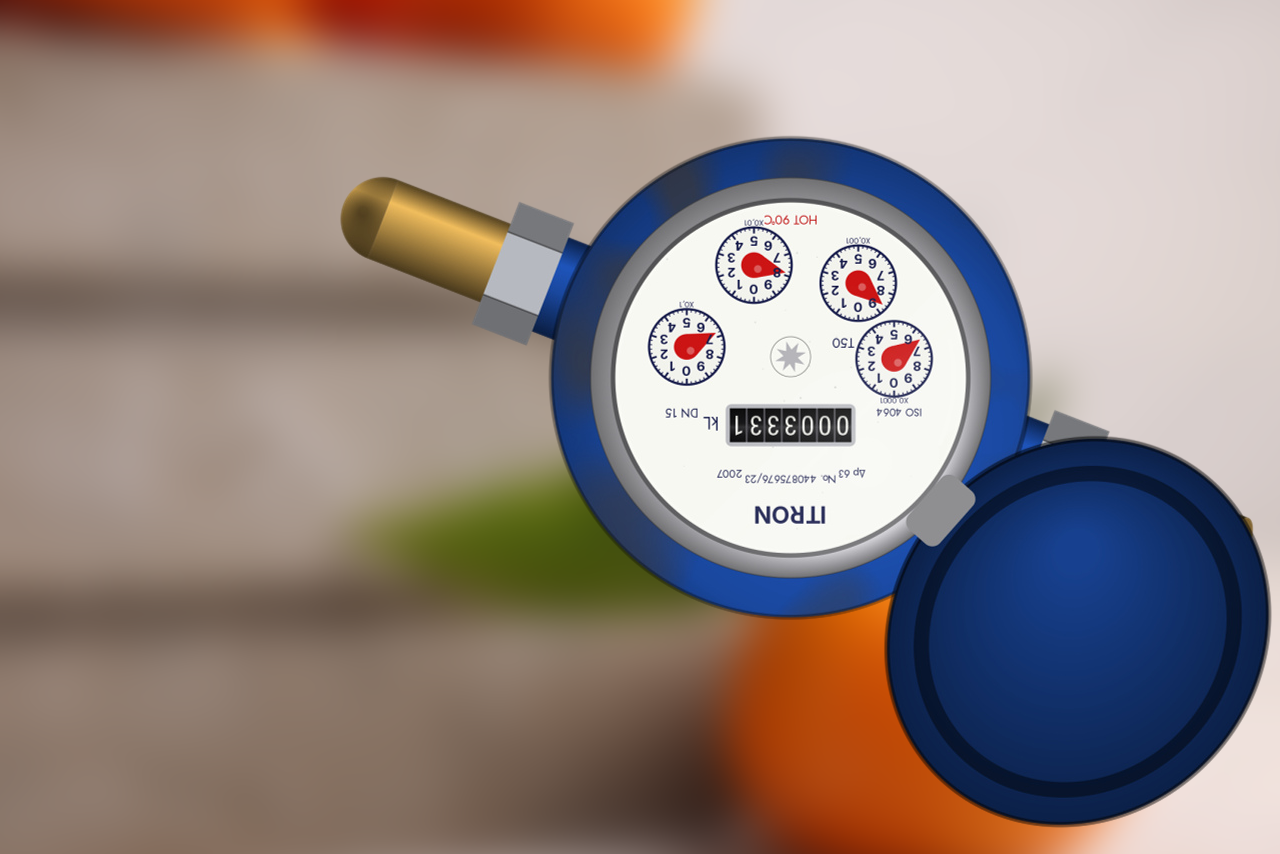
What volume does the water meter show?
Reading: 3331.6786 kL
